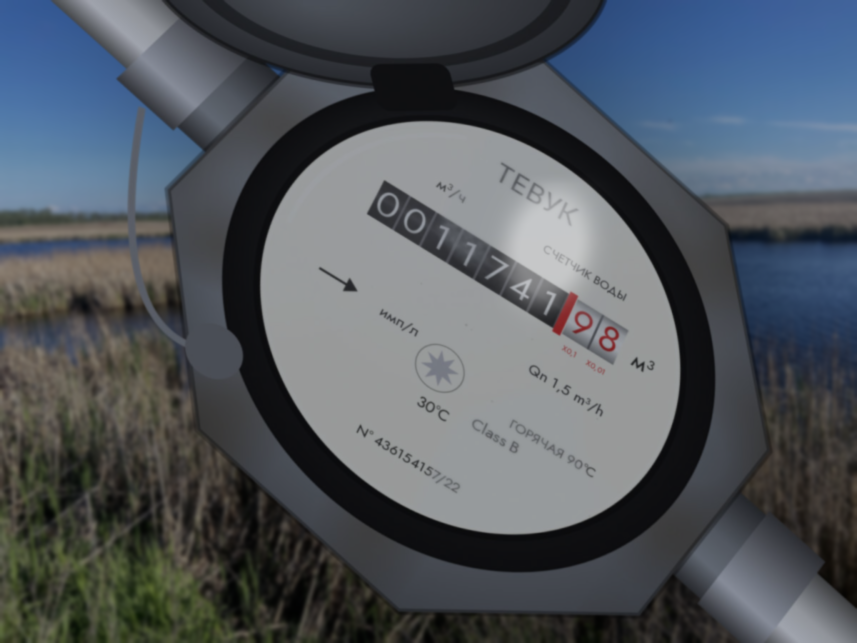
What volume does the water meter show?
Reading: 11741.98 m³
